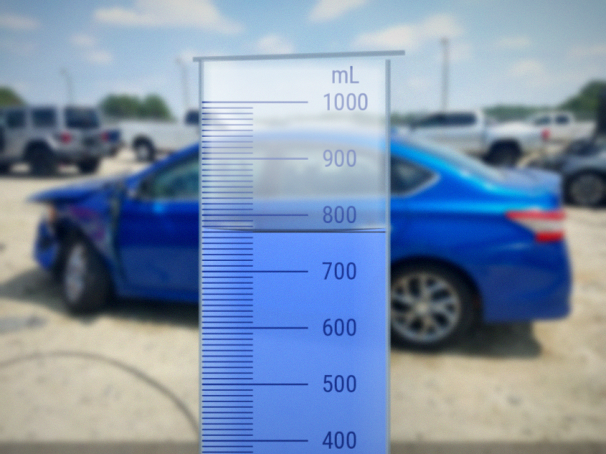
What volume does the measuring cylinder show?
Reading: 770 mL
